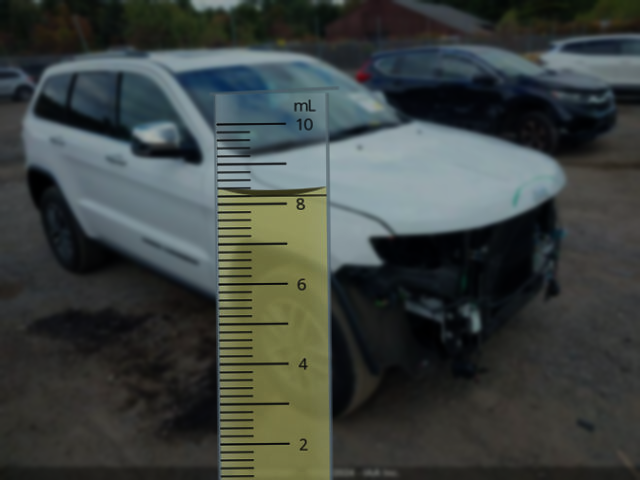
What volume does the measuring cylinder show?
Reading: 8.2 mL
